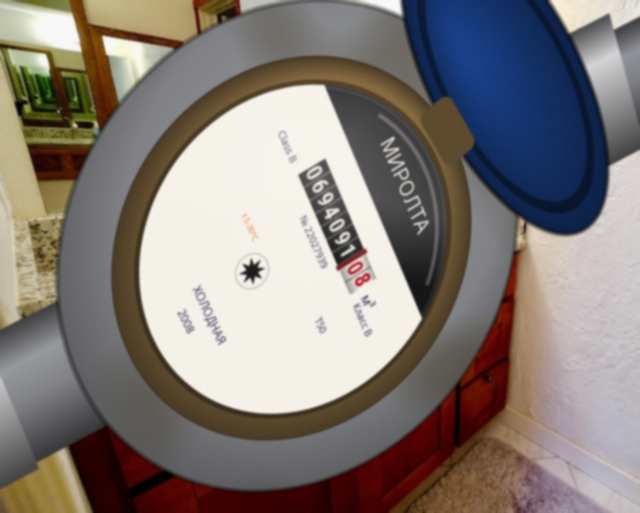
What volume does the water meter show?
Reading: 694091.08 m³
